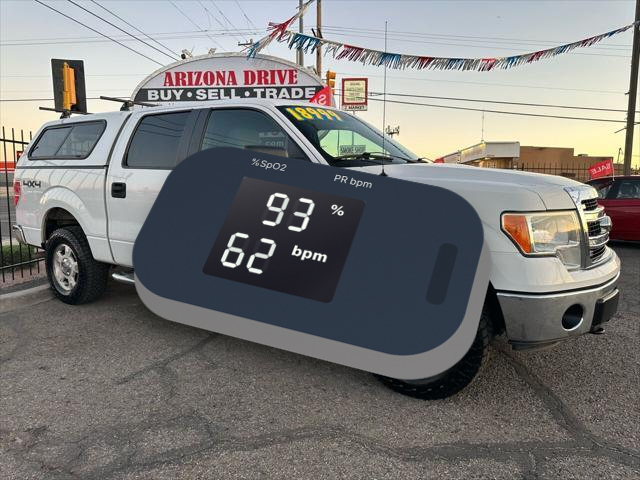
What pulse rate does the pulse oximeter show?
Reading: 62 bpm
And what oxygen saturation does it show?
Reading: 93 %
